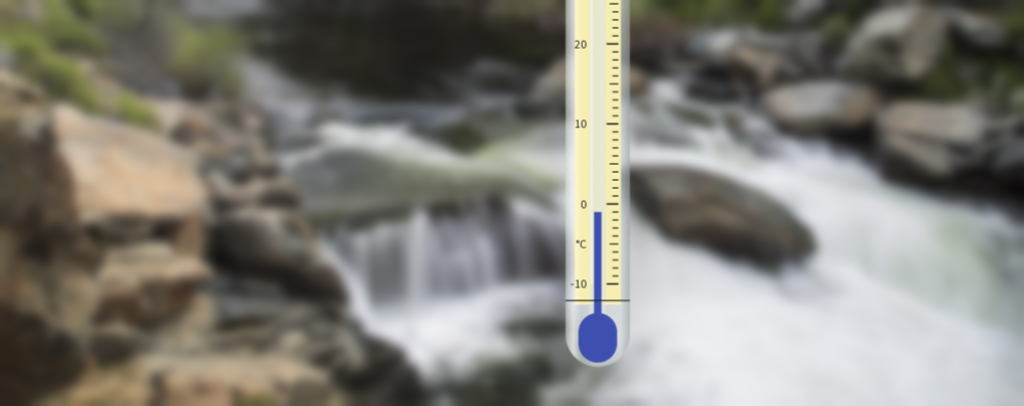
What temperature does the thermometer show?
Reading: -1 °C
